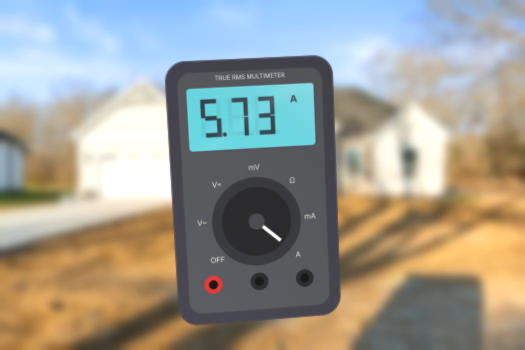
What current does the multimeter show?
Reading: 5.73 A
